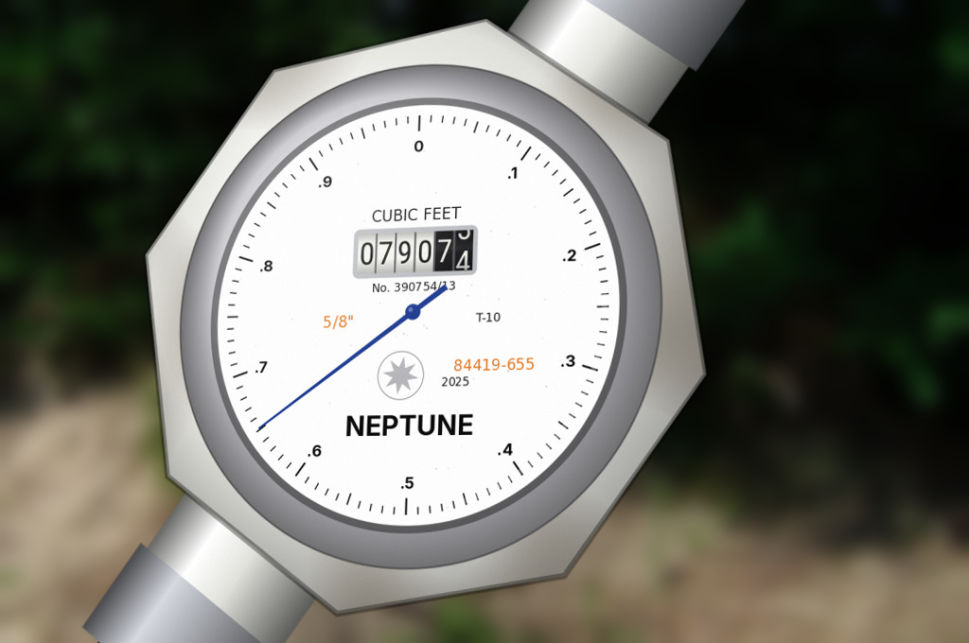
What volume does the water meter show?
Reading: 79073.65 ft³
